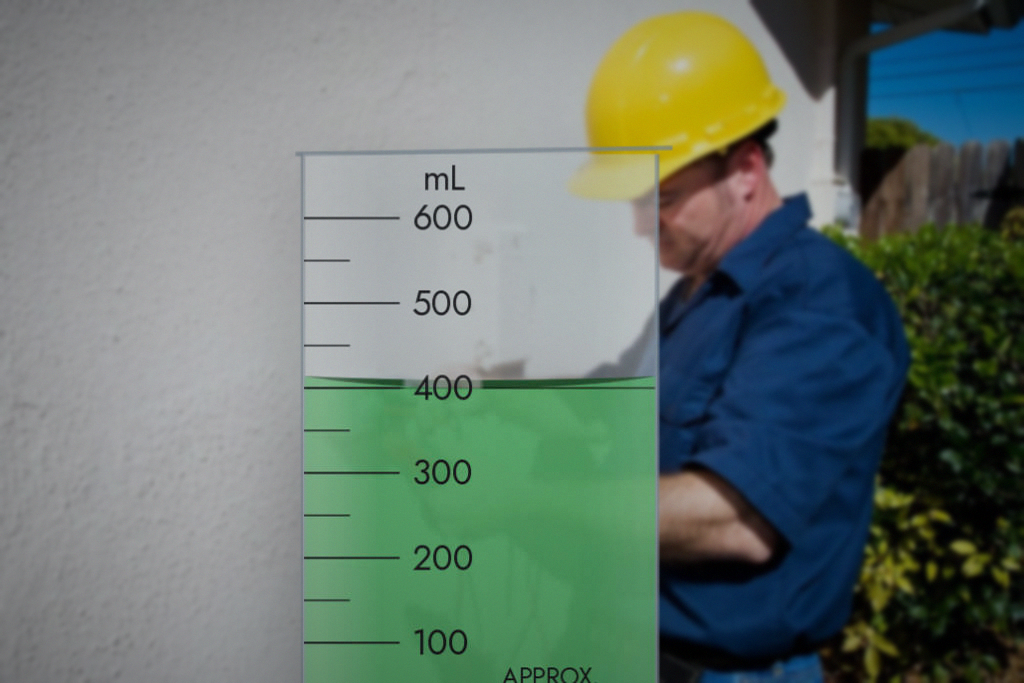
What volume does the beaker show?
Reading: 400 mL
